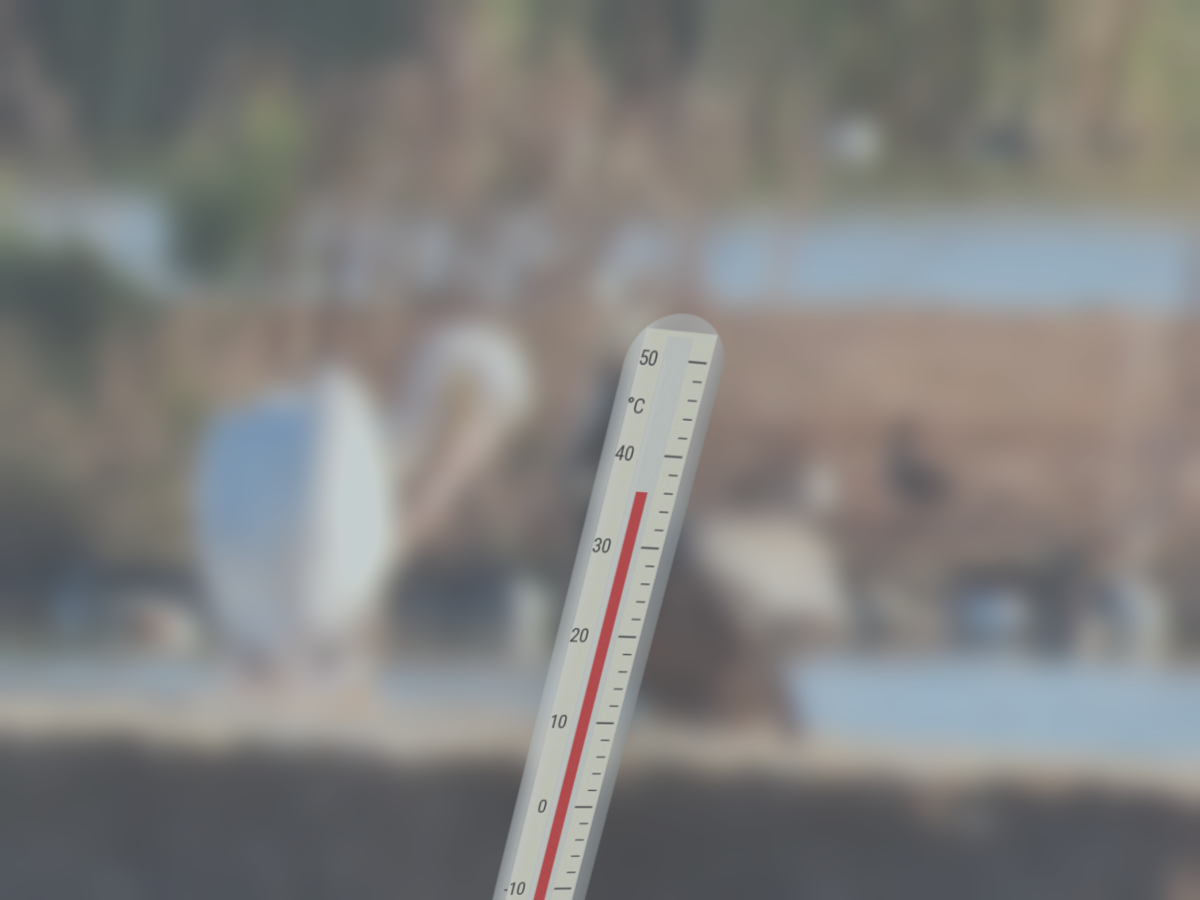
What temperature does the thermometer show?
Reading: 36 °C
